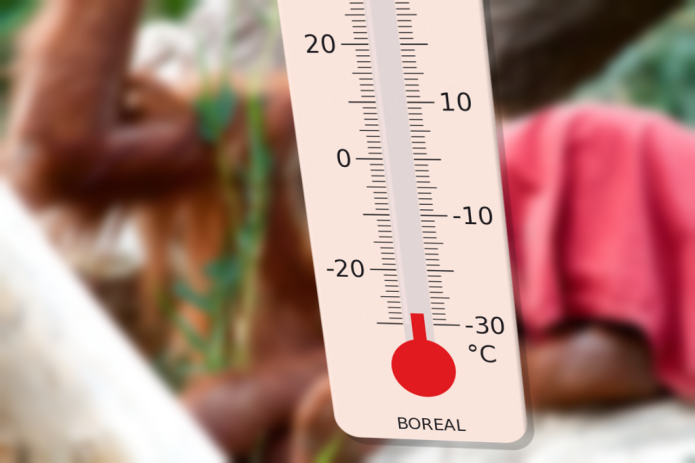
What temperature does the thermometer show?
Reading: -28 °C
